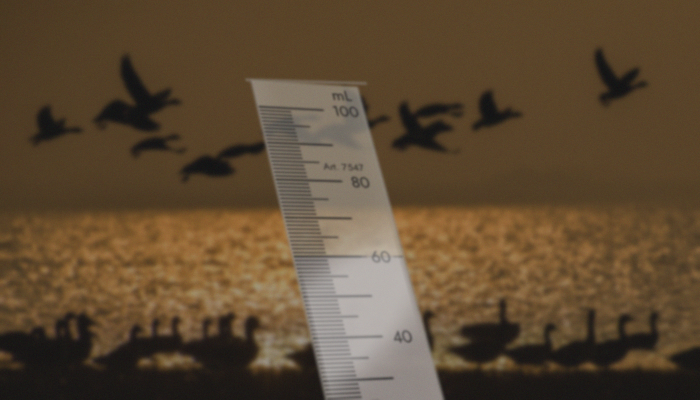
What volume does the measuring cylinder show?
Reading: 60 mL
